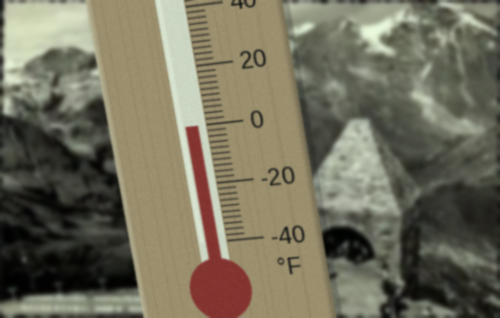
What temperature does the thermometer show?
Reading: 0 °F
